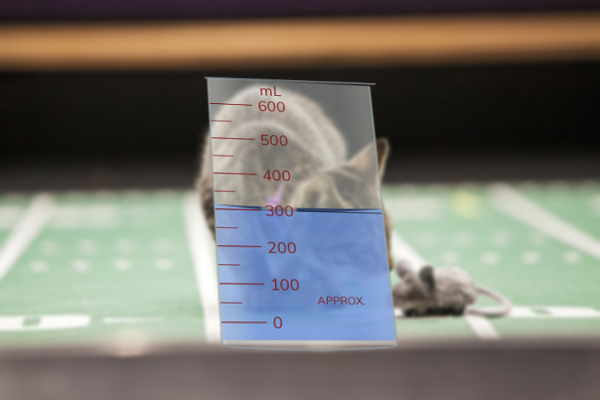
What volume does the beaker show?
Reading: 300 mL
